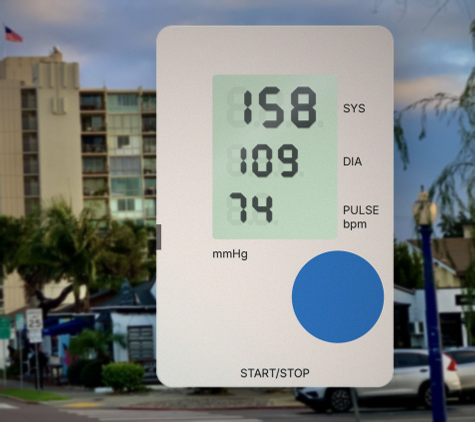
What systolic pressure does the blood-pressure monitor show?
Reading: 158 mmHg
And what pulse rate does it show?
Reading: 74 bpm
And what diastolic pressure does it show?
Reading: 109 mmHg
